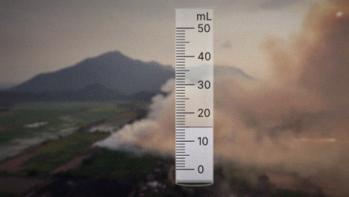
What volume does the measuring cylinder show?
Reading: 15 mL
